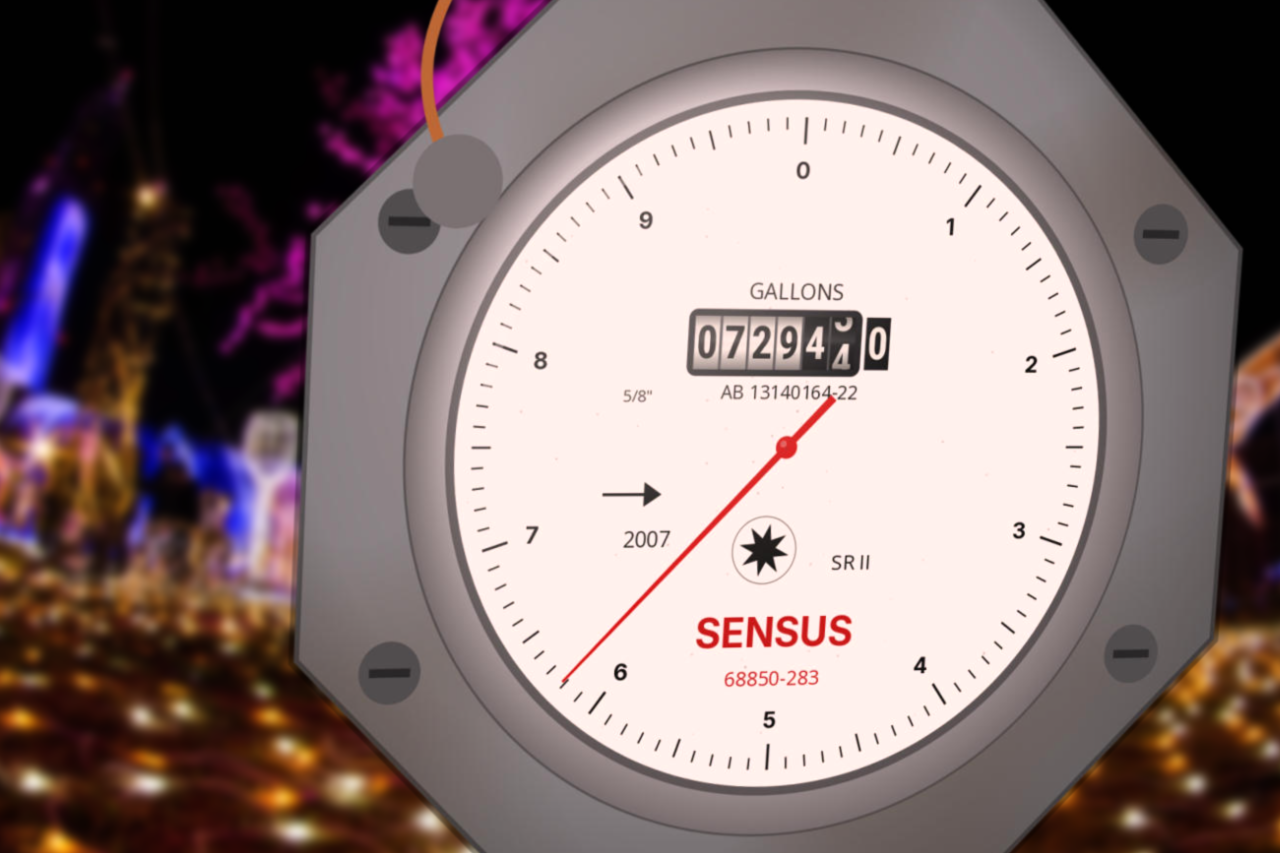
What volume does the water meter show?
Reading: 729436.2 gal
